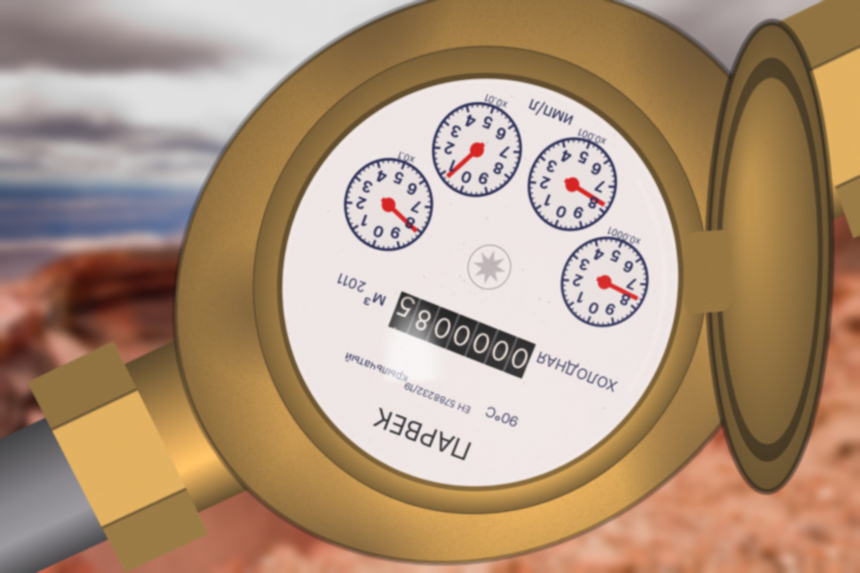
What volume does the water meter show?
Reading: 84.8077 m³
